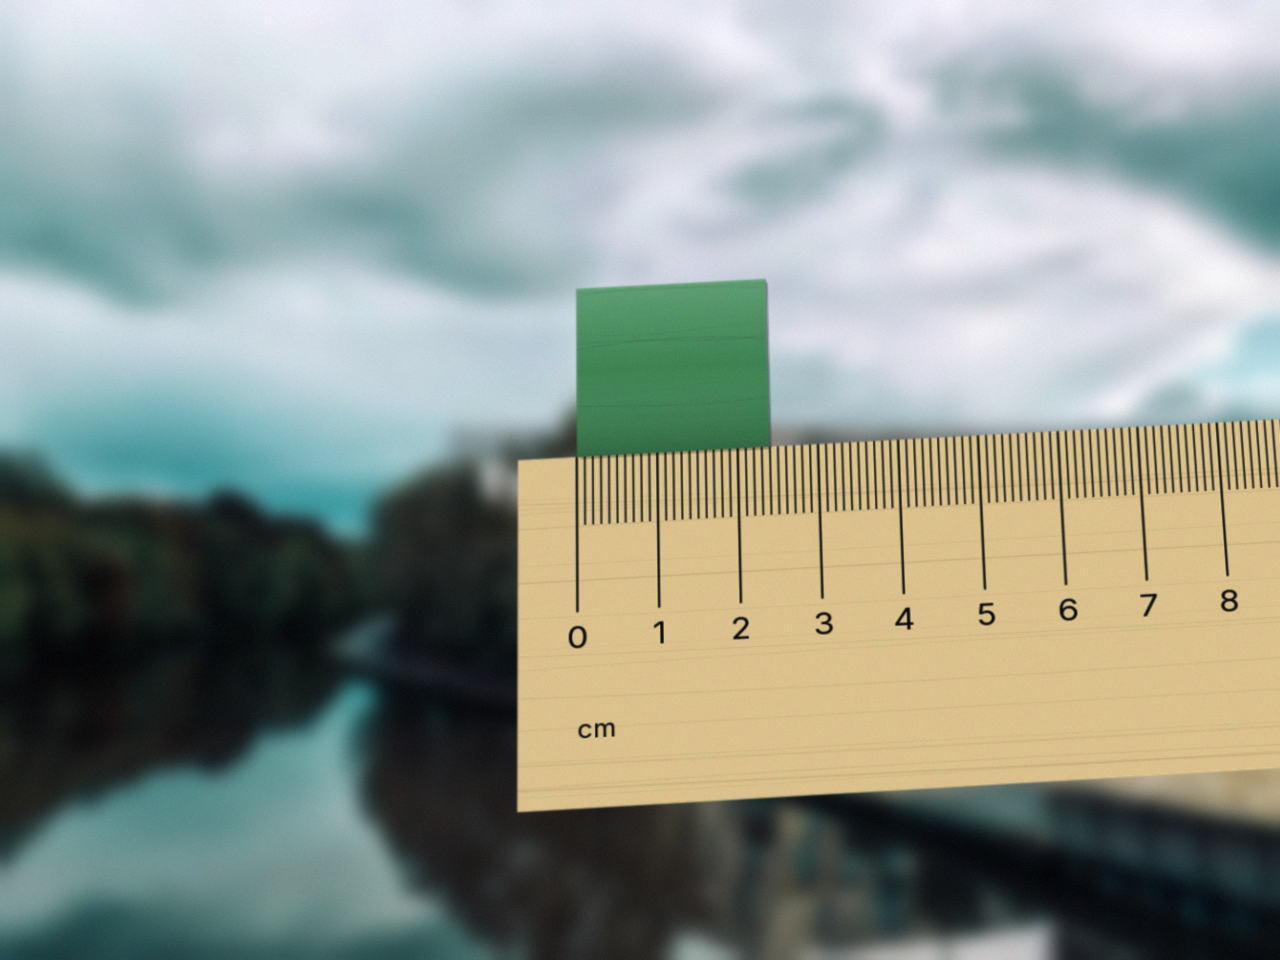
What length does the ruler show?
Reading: 2.4 cm
